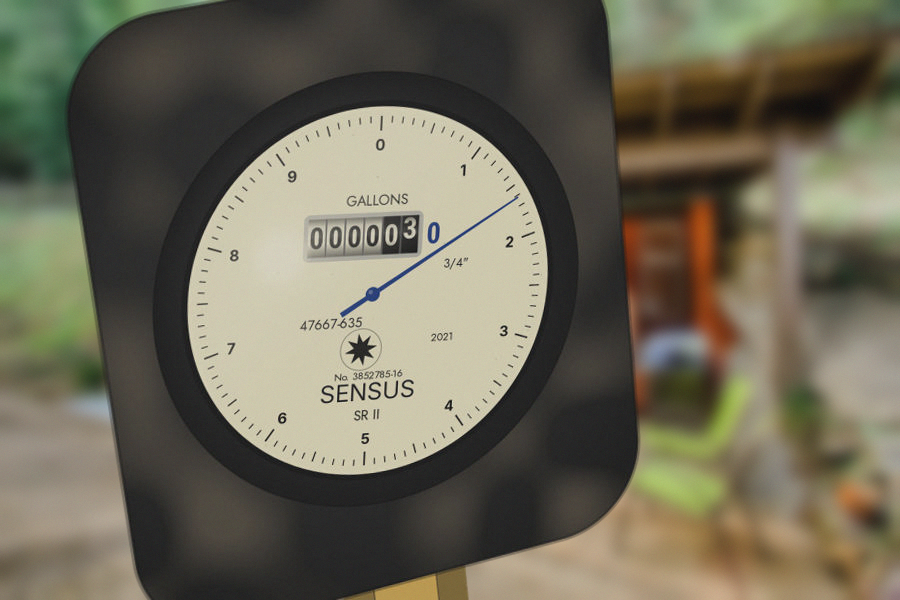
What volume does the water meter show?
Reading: 31.6 gal
